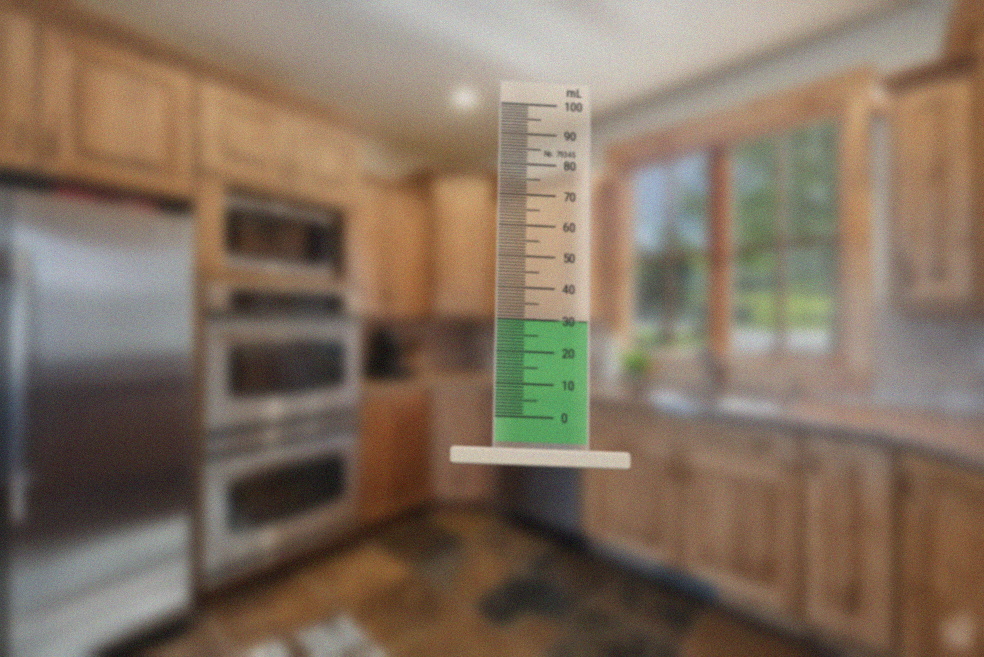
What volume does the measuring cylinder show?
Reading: 30 mL
